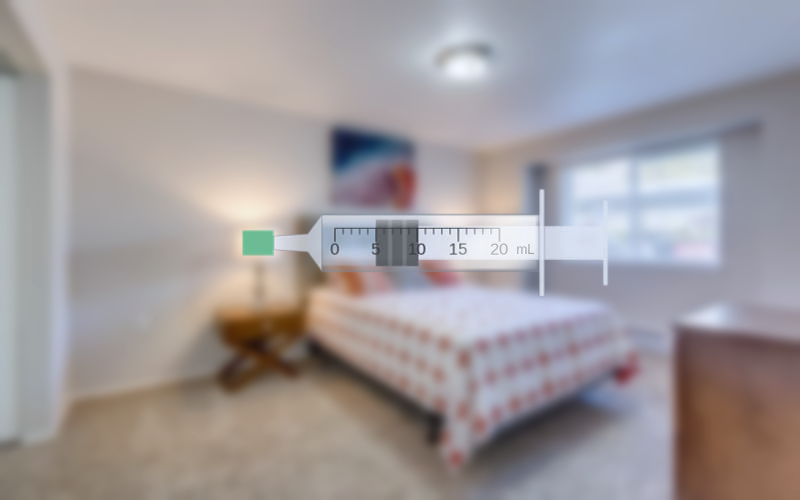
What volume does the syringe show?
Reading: 5 mL
